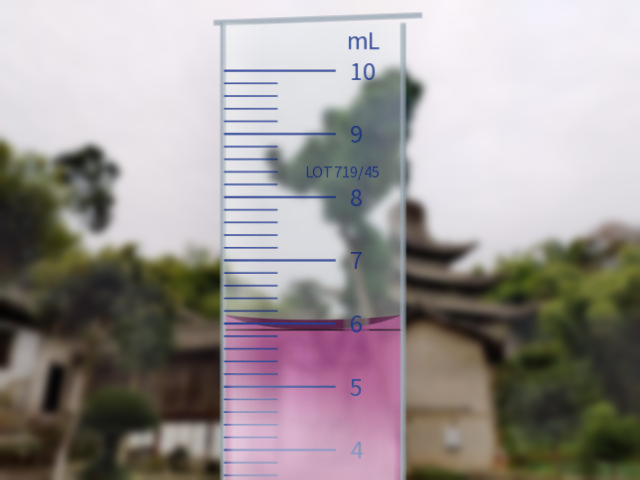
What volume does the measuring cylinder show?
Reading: 5.9 mL
